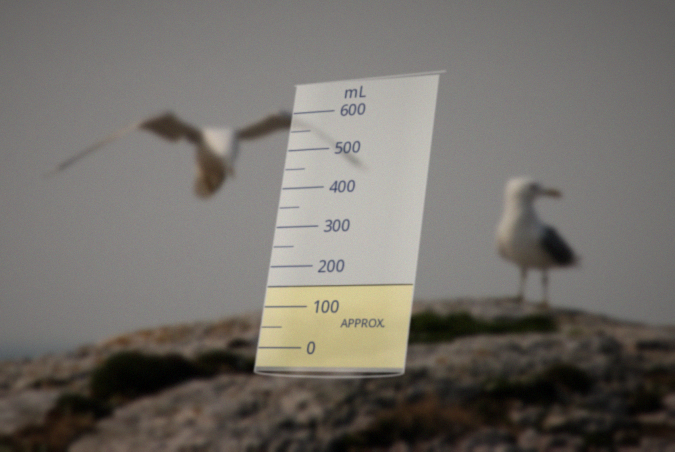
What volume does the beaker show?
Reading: 150 mL
